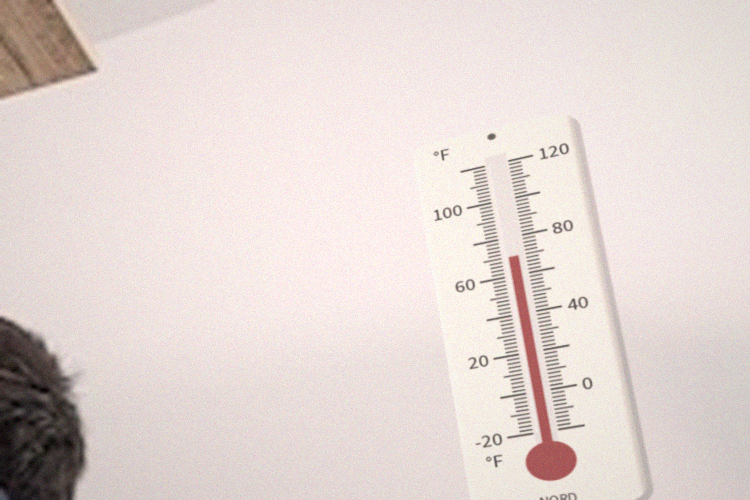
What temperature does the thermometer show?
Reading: 70 °F
